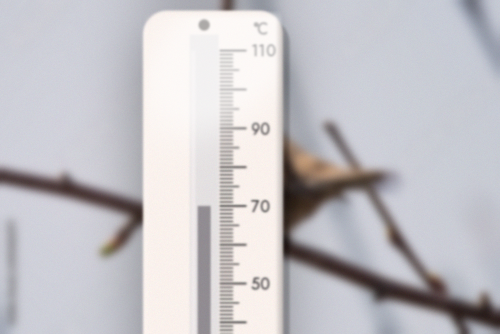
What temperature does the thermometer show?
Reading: 70 °C
